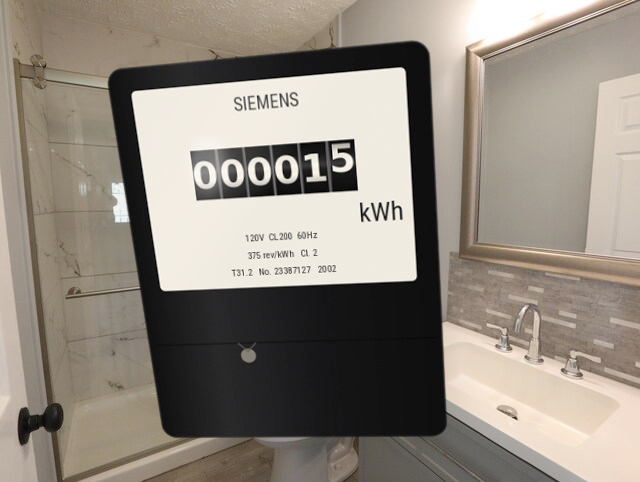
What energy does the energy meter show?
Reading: 15 kWh
